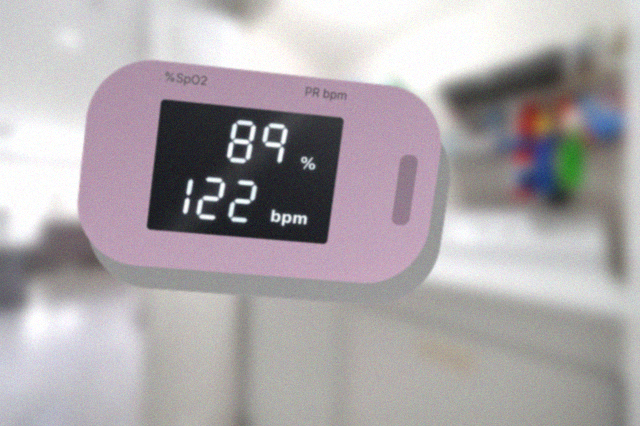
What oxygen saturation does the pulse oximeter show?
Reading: 89 %
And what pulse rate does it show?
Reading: 122 bpm
